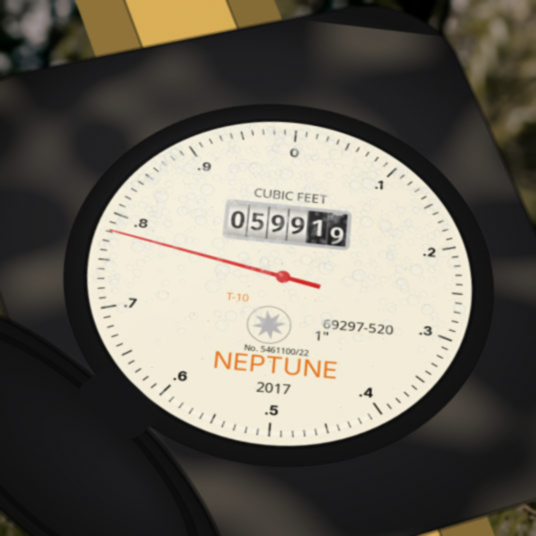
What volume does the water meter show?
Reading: 59918.78 ft³
